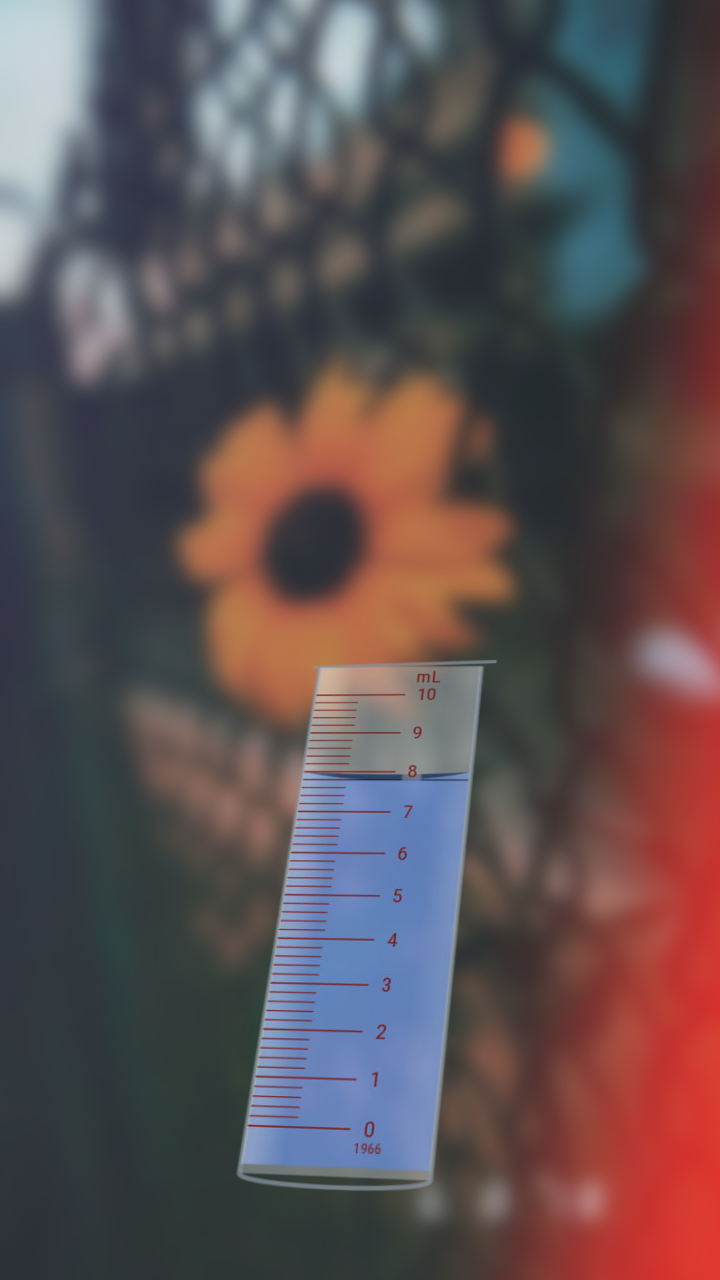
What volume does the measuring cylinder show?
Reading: 7.8 mL
